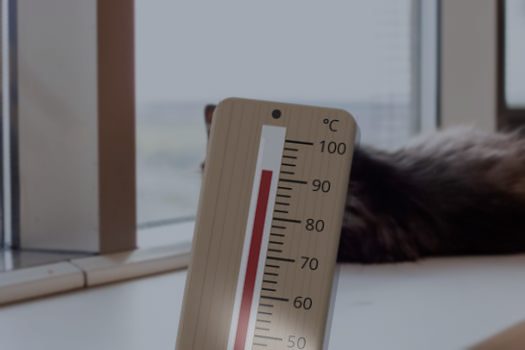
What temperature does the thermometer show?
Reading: 92 °C
